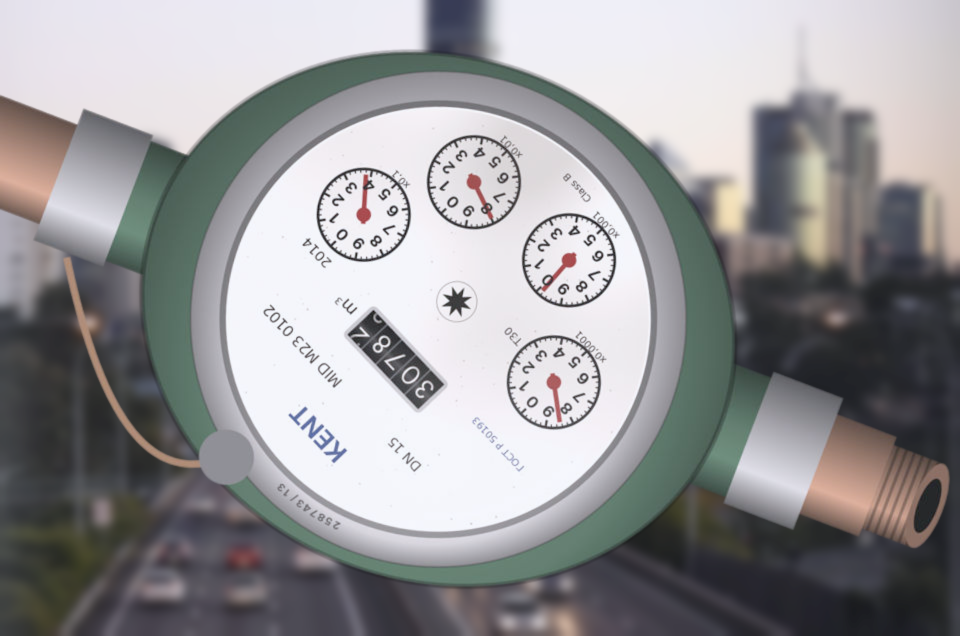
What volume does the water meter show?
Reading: 30782.3798 m³
